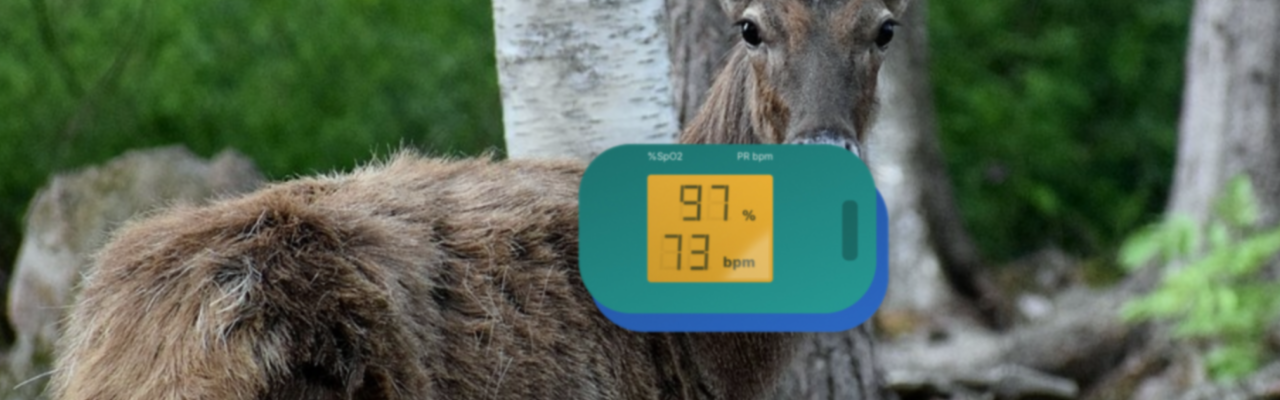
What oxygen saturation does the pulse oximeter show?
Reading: 97 %
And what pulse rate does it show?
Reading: 73 bpm
